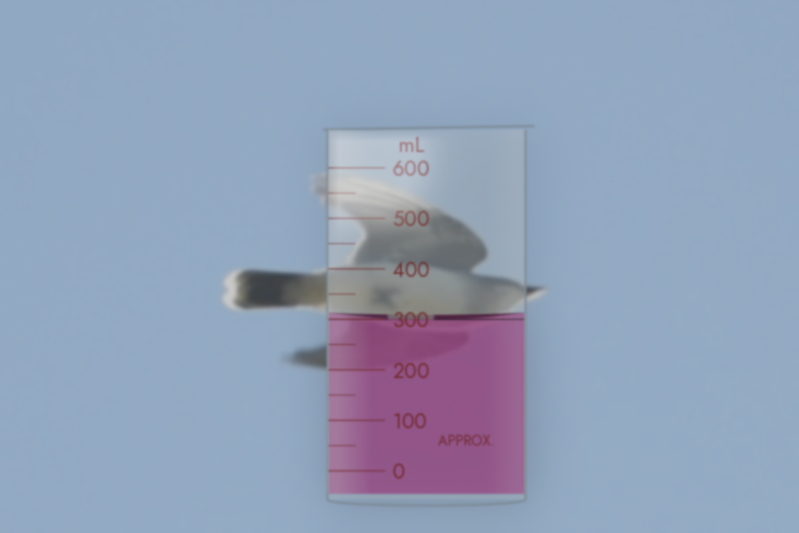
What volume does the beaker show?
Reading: 300 mL
